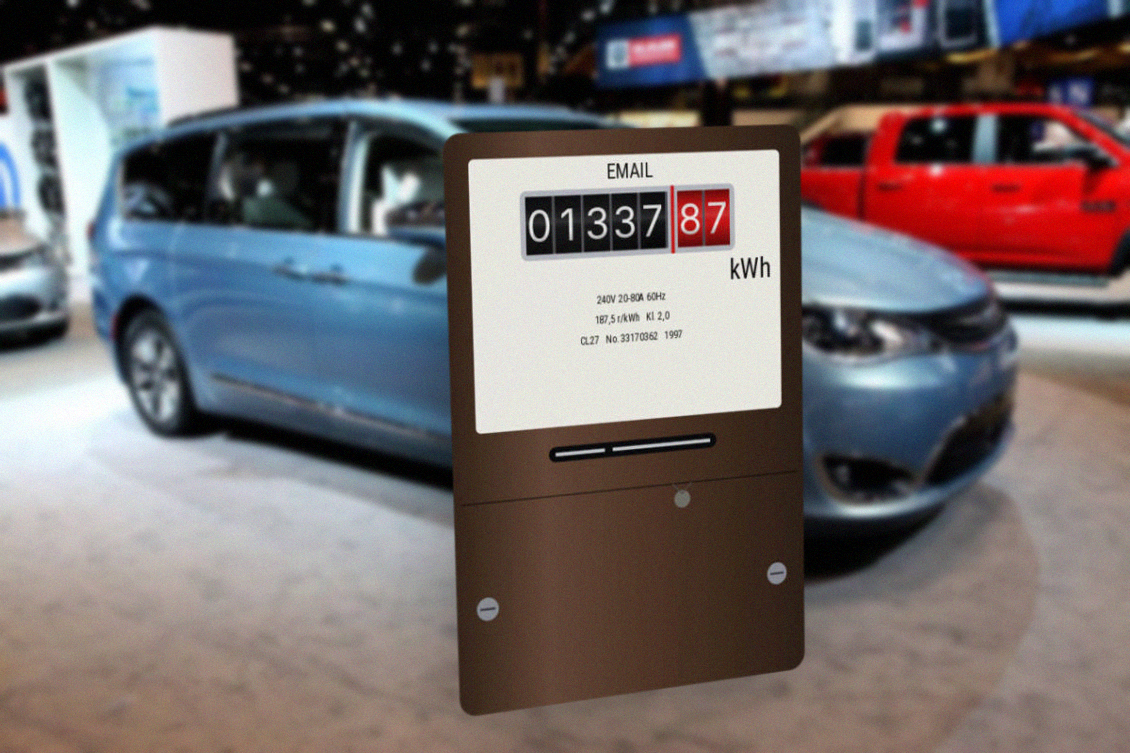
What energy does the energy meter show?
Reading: 1337.87 kWh
